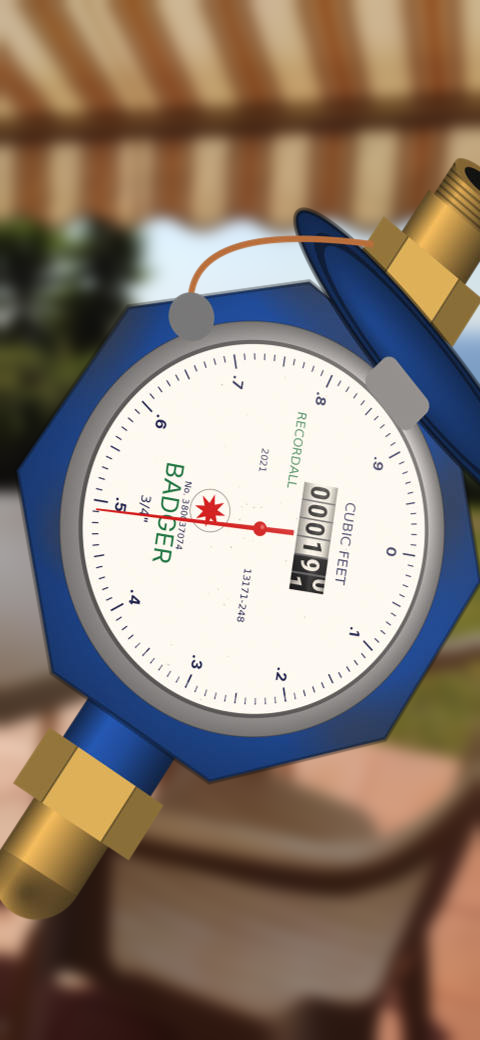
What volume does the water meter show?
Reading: 190.49 ft³
